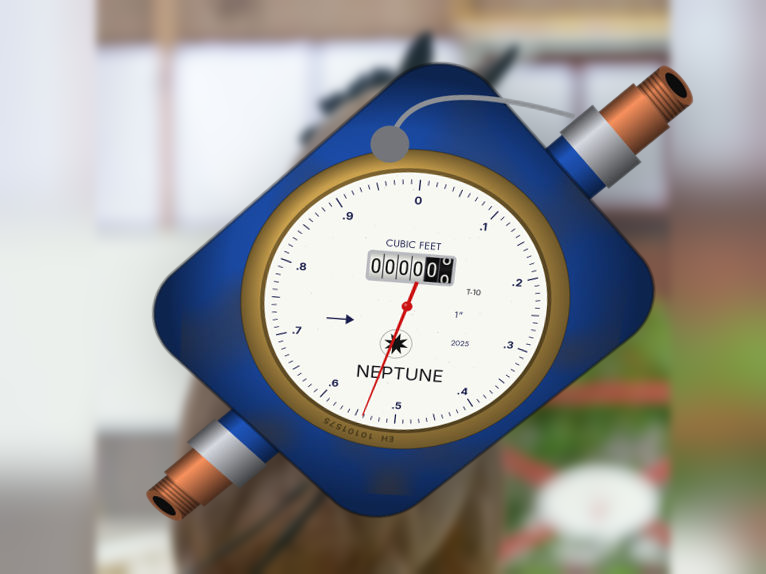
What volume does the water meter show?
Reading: 8.54 ft³
